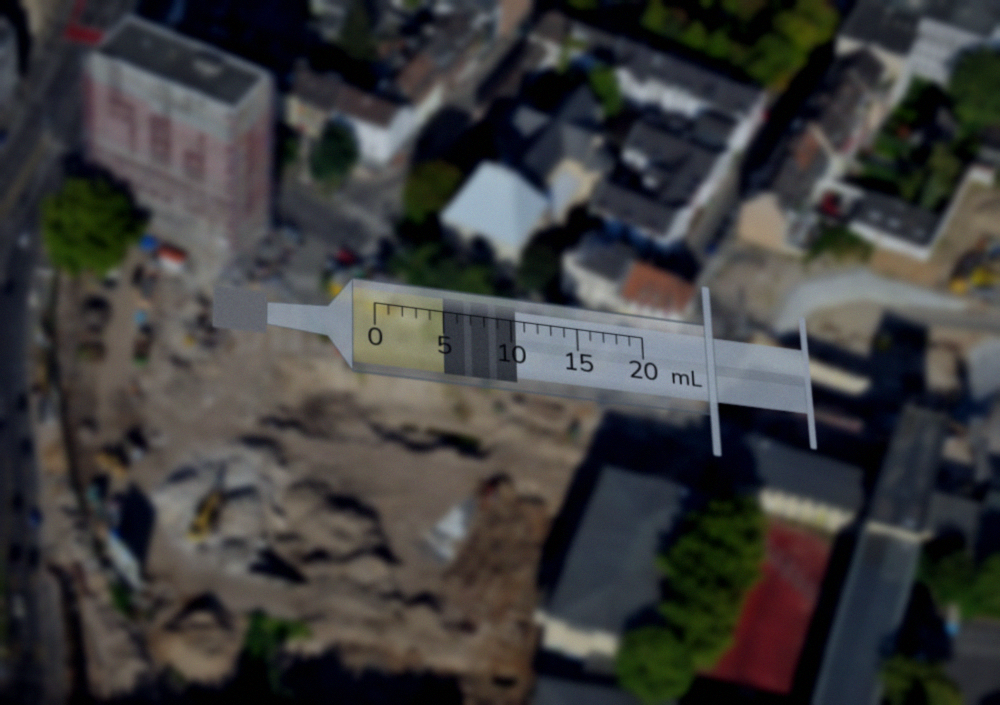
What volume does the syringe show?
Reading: 5 mL
